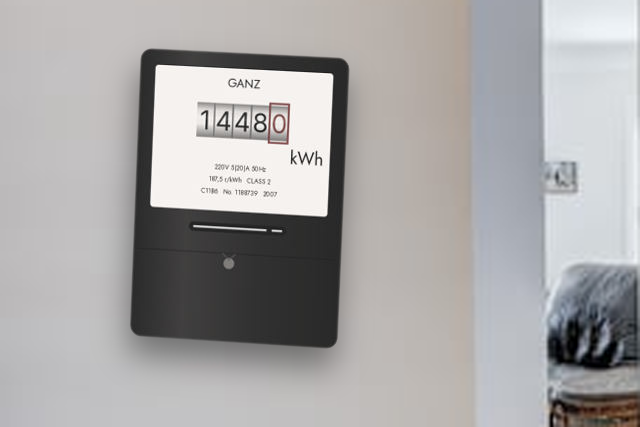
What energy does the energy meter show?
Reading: 1448.0 kWh
